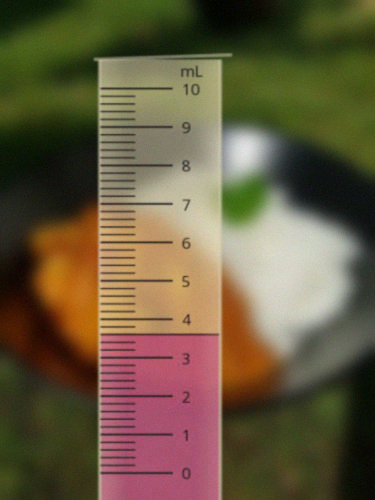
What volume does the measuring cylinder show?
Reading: 3.6 mL
